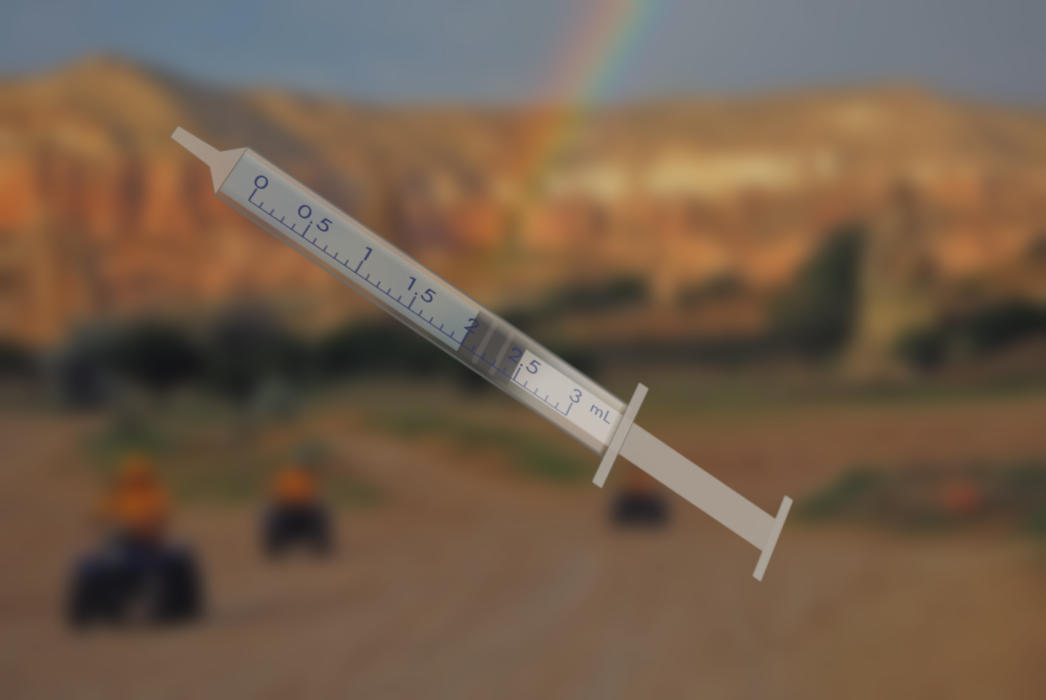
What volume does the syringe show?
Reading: 2 mL
